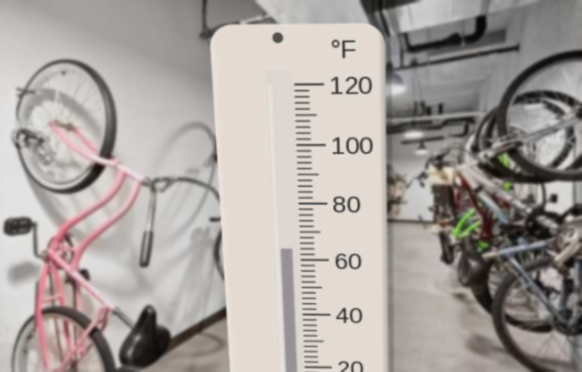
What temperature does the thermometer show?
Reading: 64 °F
